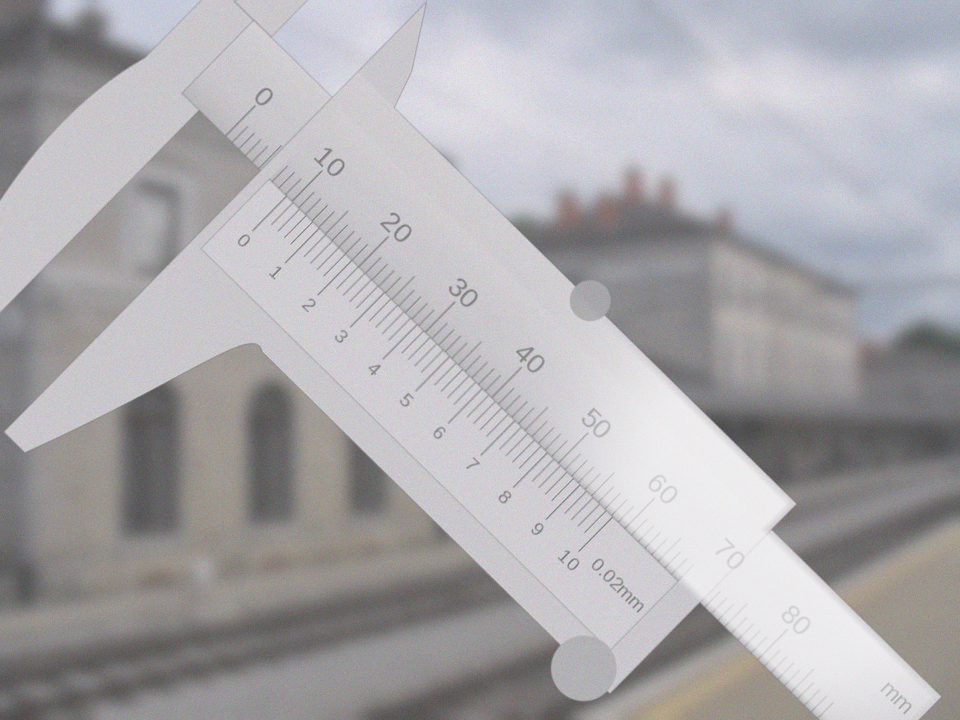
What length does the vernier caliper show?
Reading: 9.2 mm
